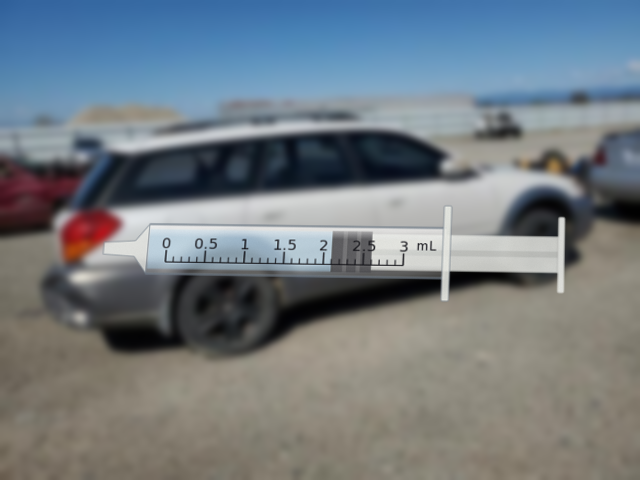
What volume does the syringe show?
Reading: 2.1 mL
